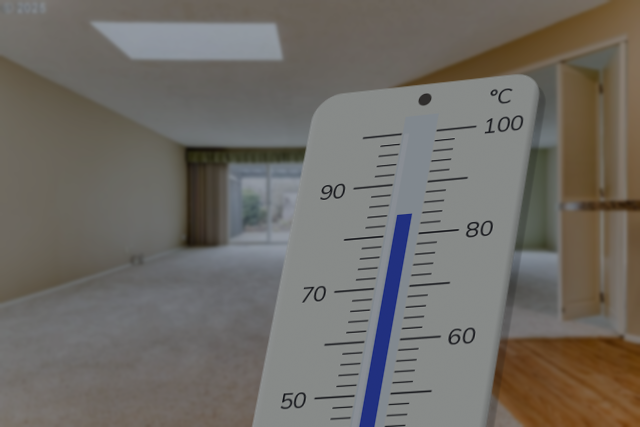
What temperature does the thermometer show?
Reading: 84 °C
